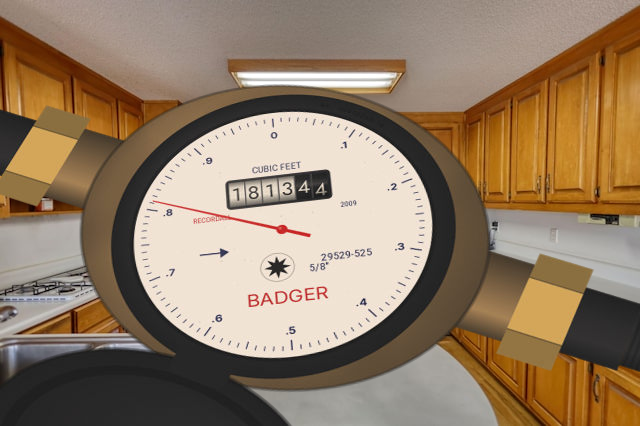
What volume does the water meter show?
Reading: 181343.81 ft³
